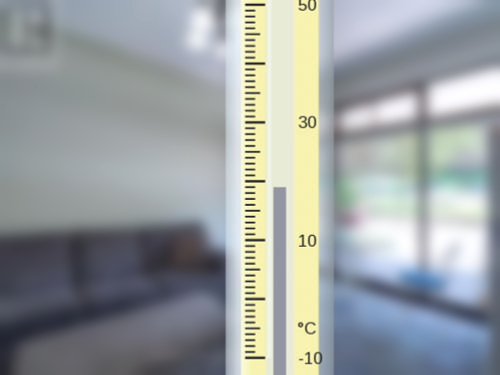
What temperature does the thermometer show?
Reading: 19 °C
